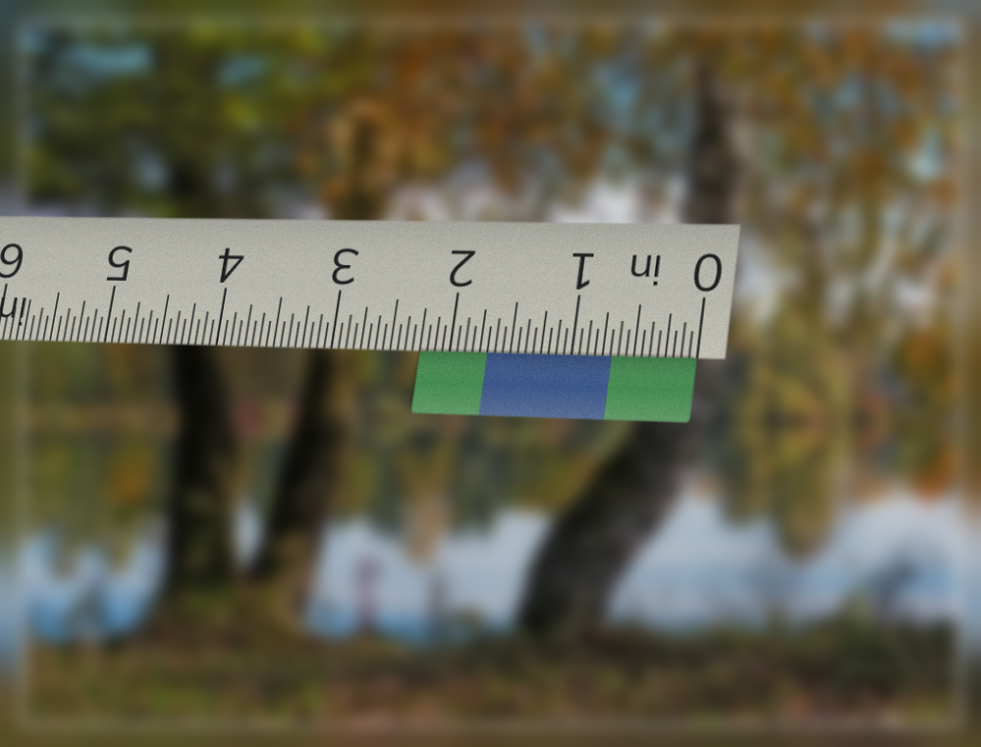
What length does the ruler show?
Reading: 2.25 in
